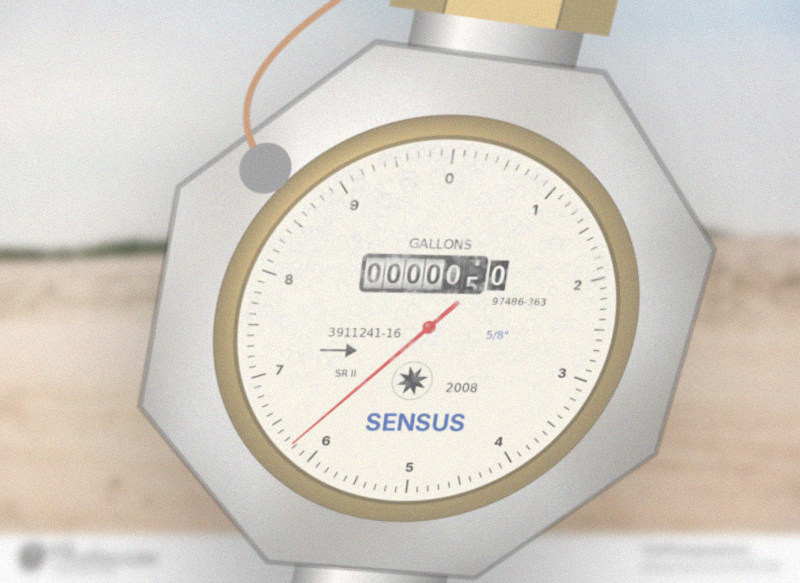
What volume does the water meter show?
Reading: 46.2 gal
